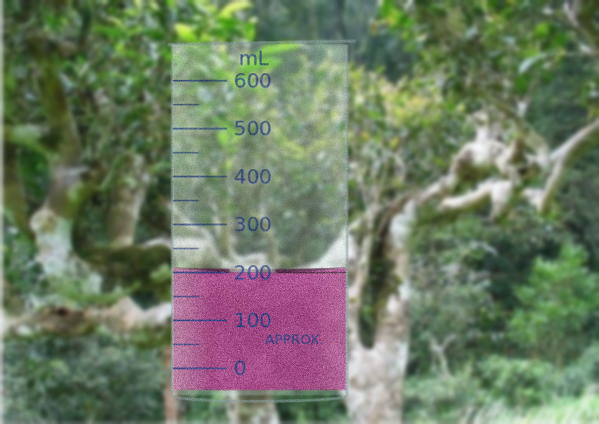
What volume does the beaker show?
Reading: 200 mL
